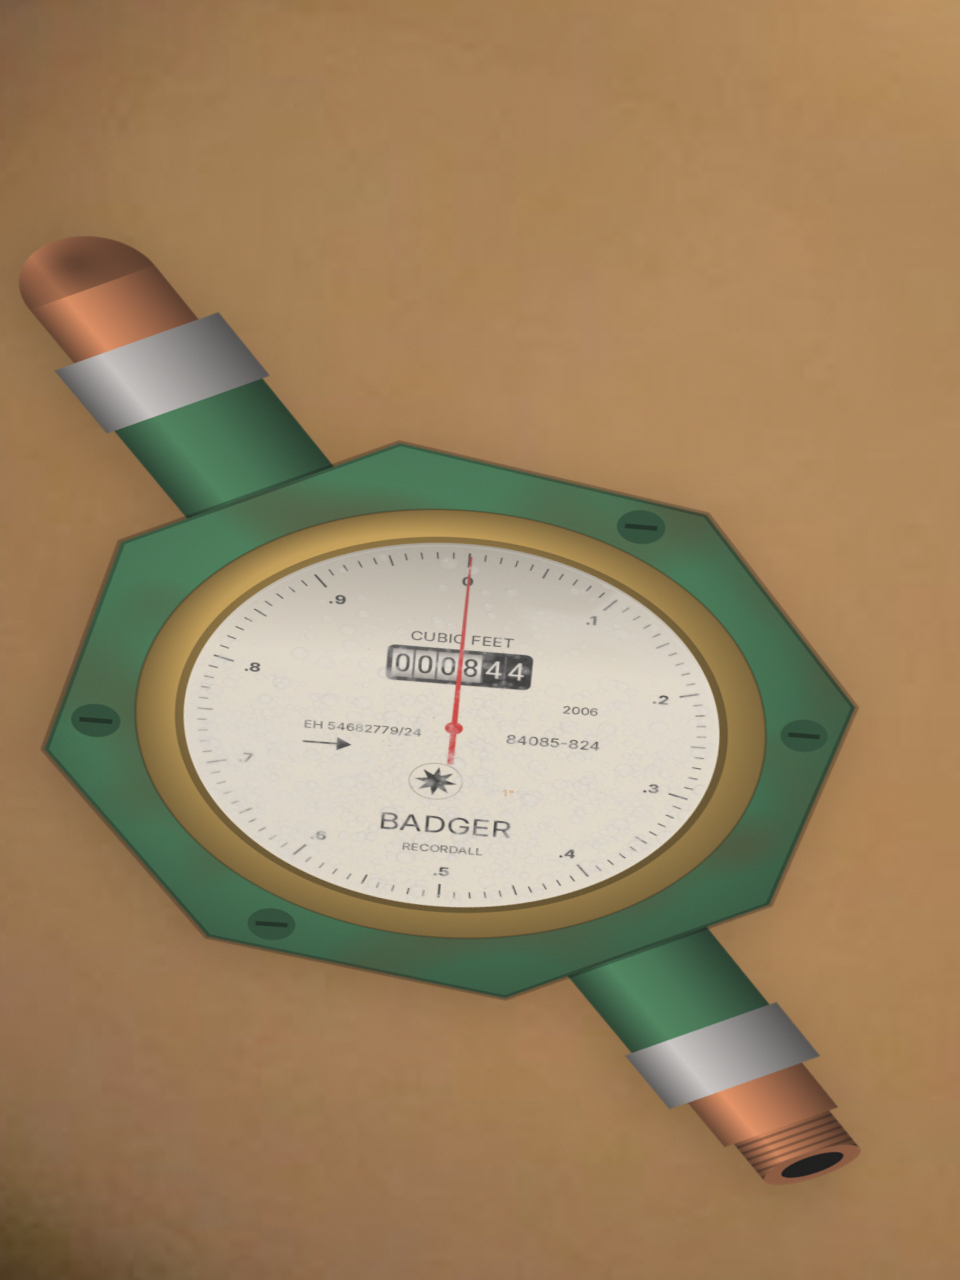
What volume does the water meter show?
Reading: 844.00 ft³
